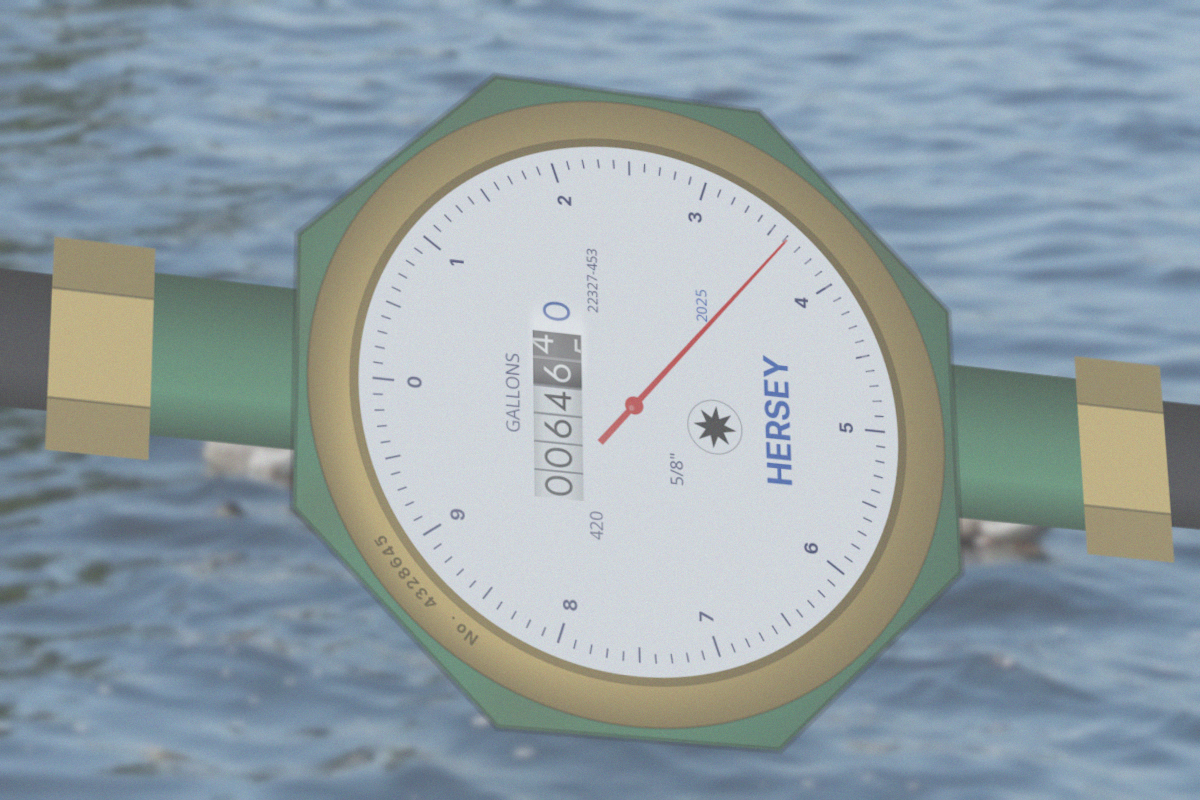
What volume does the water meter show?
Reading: 64643.6 gal
